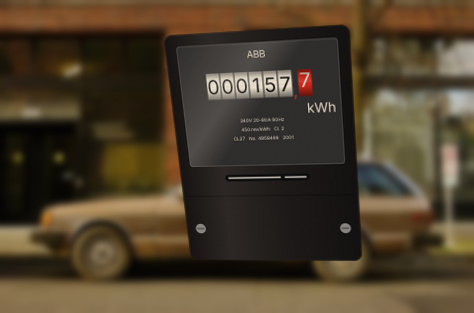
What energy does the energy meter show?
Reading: 157.7 kWh
